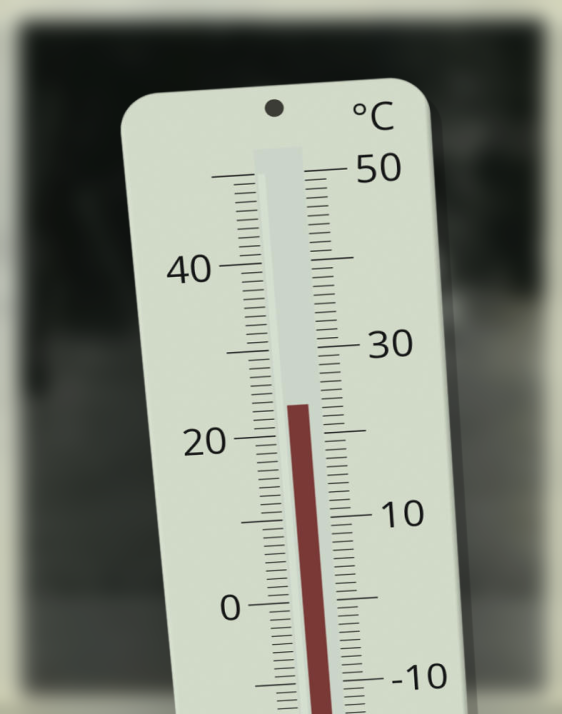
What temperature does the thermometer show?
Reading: 23.5 °C
